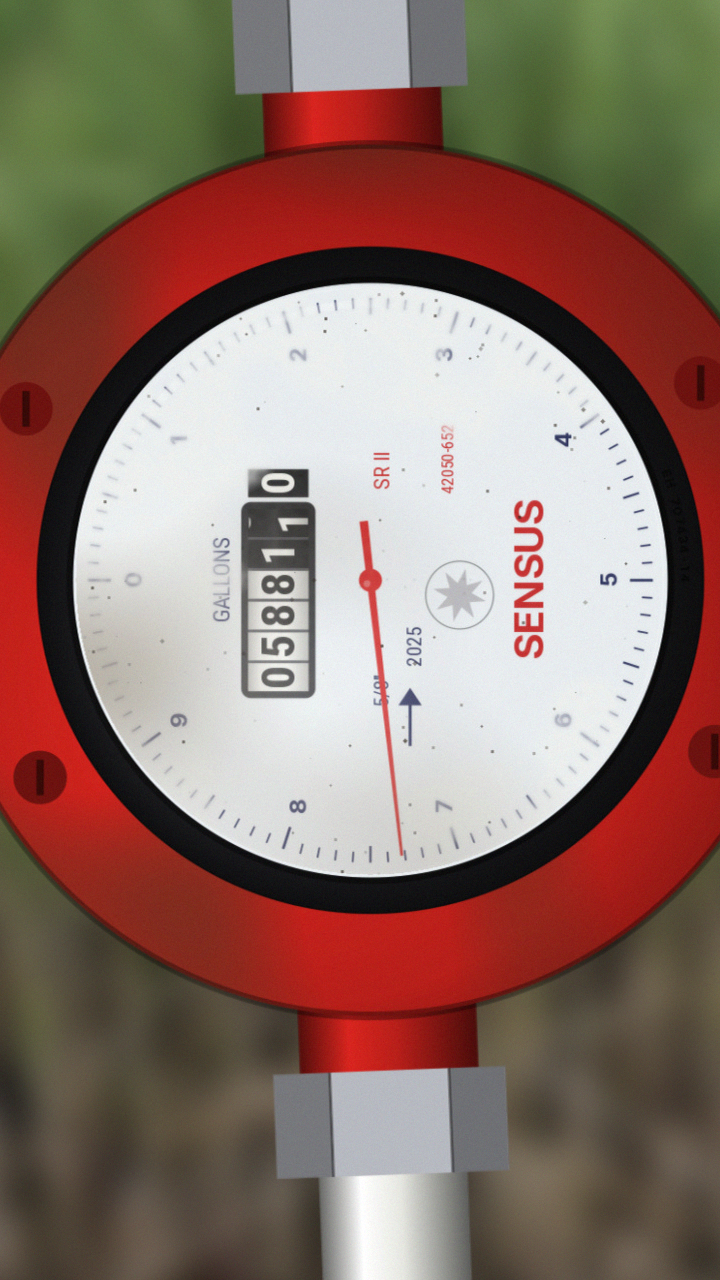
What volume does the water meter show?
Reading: 588107.3 gal
